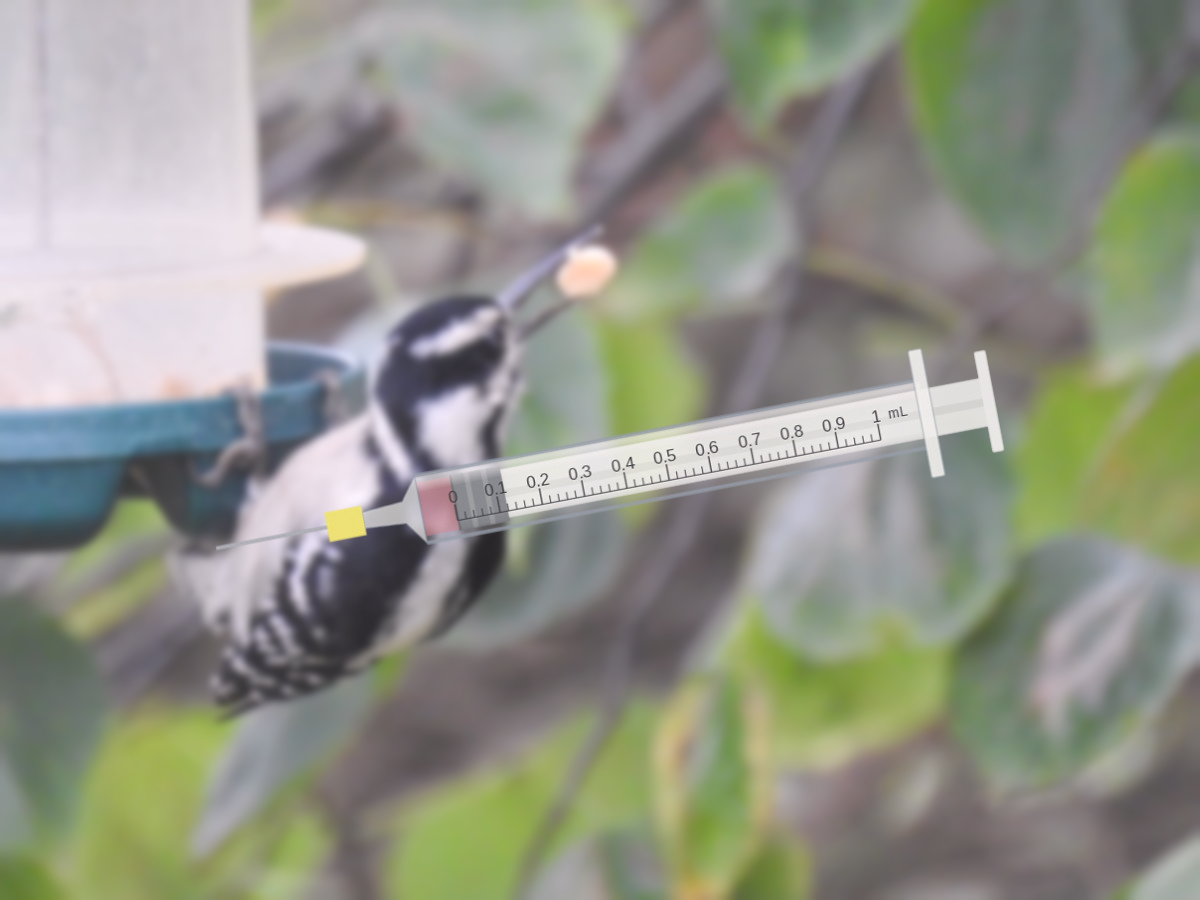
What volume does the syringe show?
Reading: 0 mL
